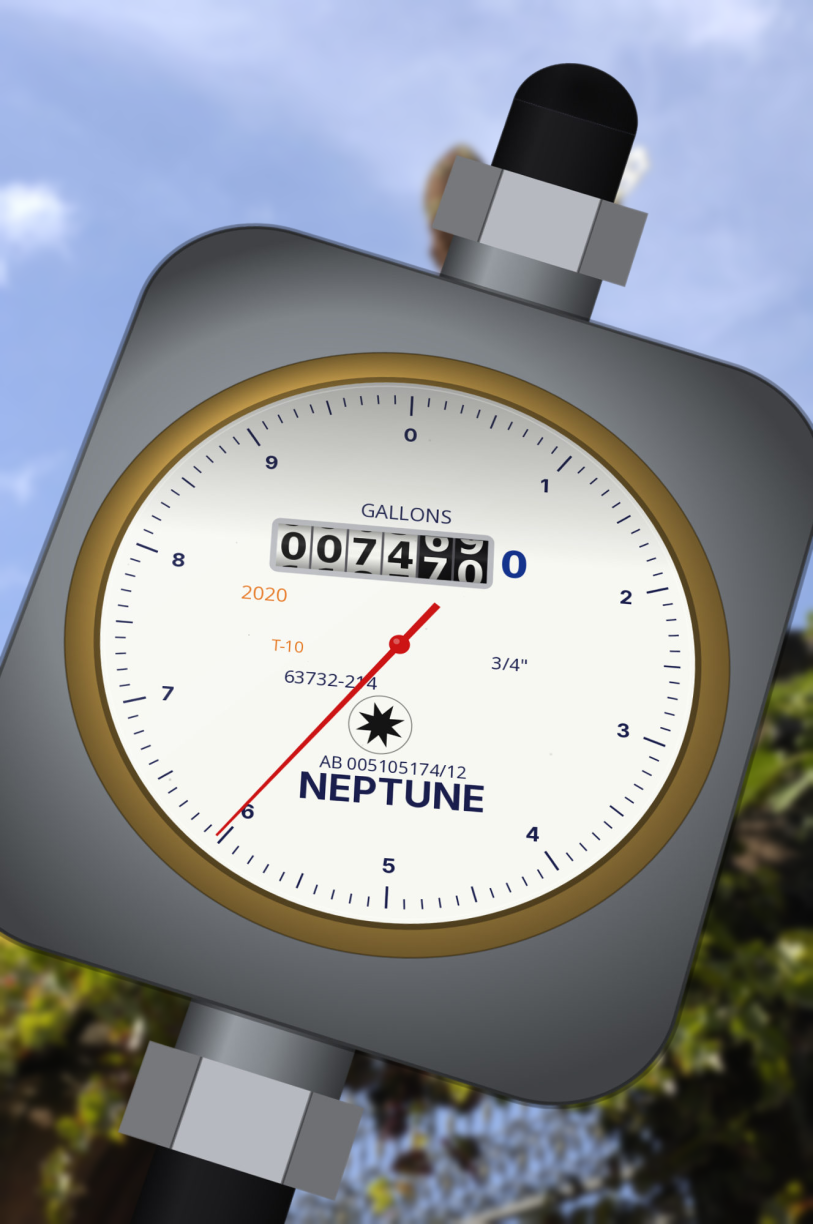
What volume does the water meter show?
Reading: 74696.0 gal
